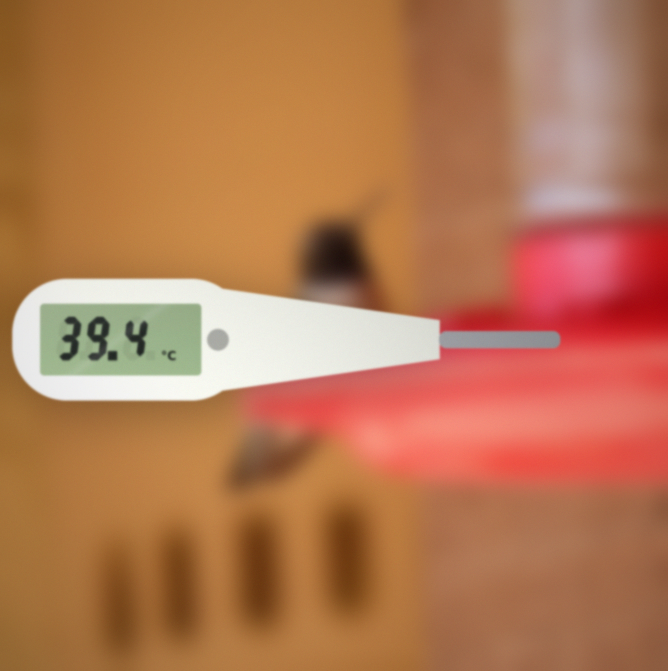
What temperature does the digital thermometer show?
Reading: 39.4 °C
